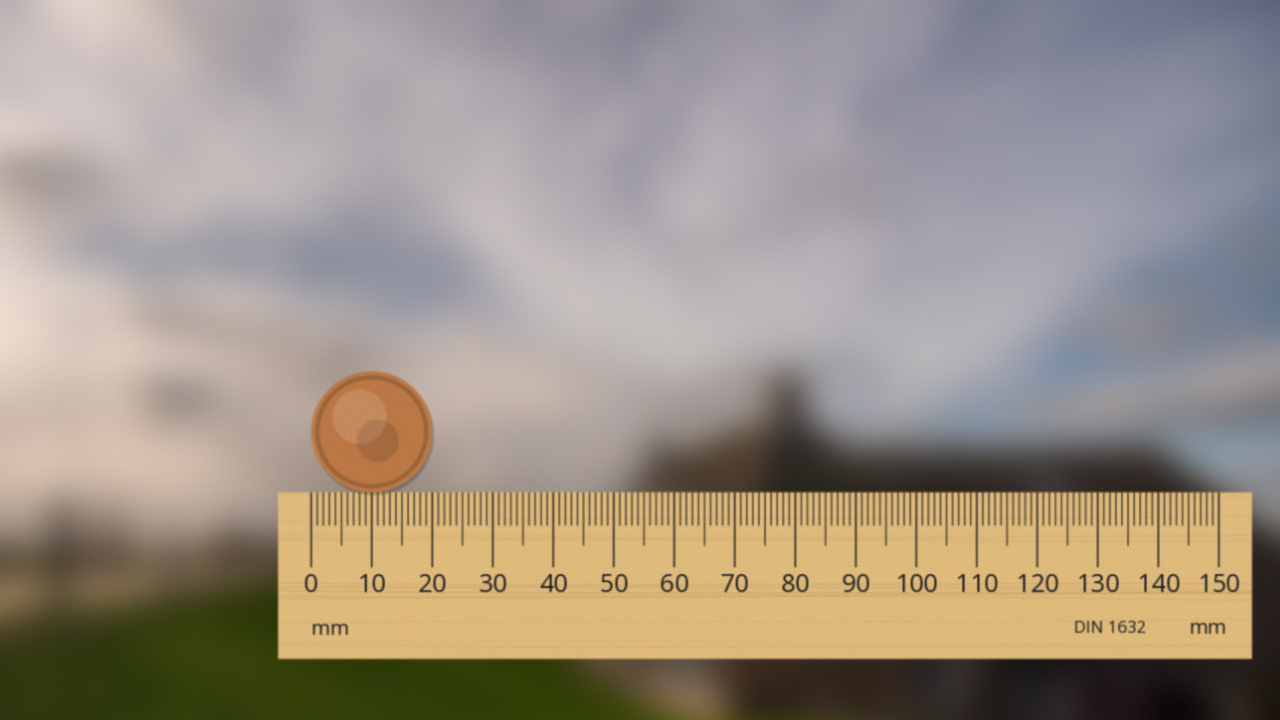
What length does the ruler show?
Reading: 20 mm
